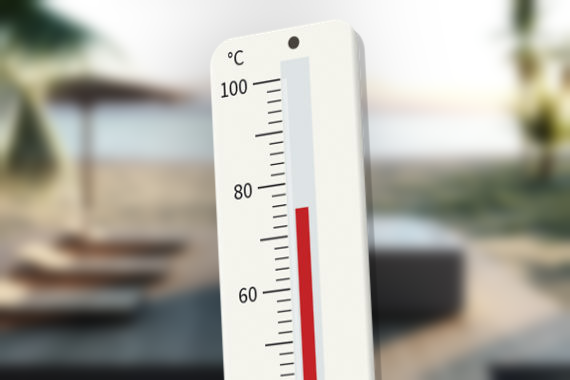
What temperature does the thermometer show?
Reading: 75 °C
